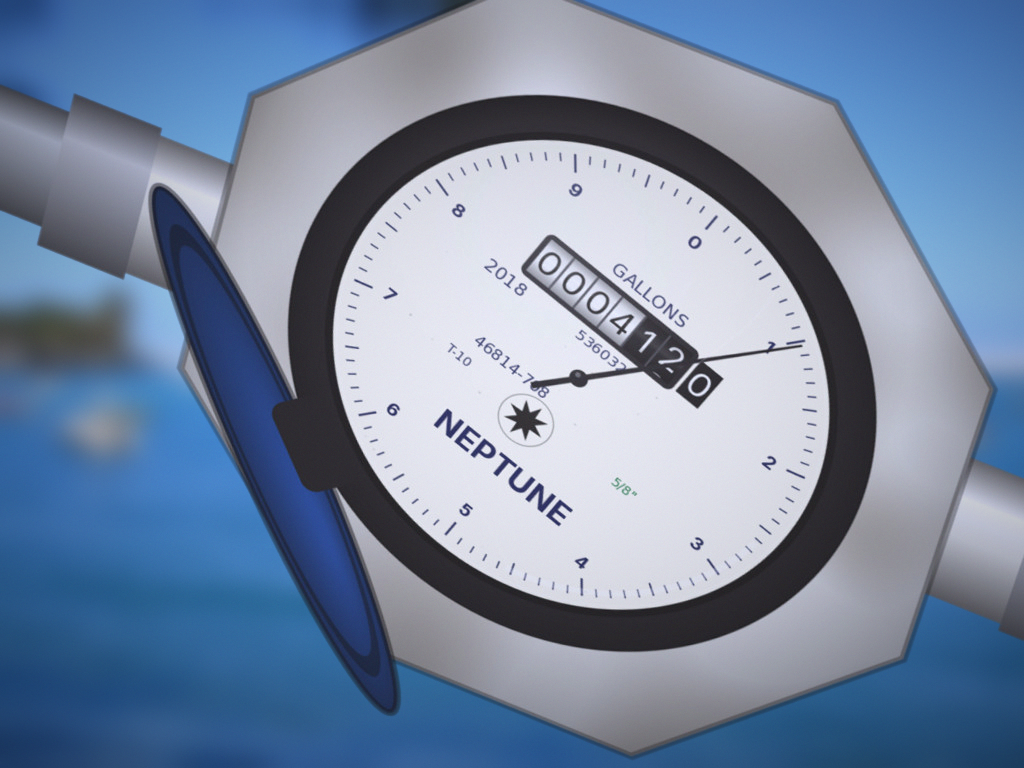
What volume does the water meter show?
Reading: 4121.0 gal
